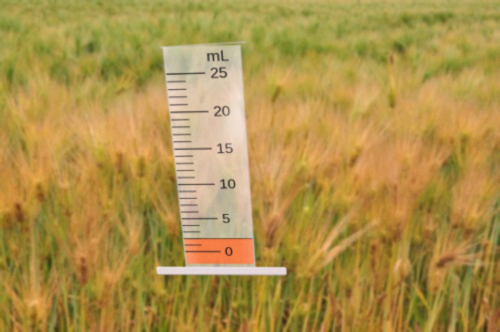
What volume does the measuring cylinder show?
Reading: 2 mL
